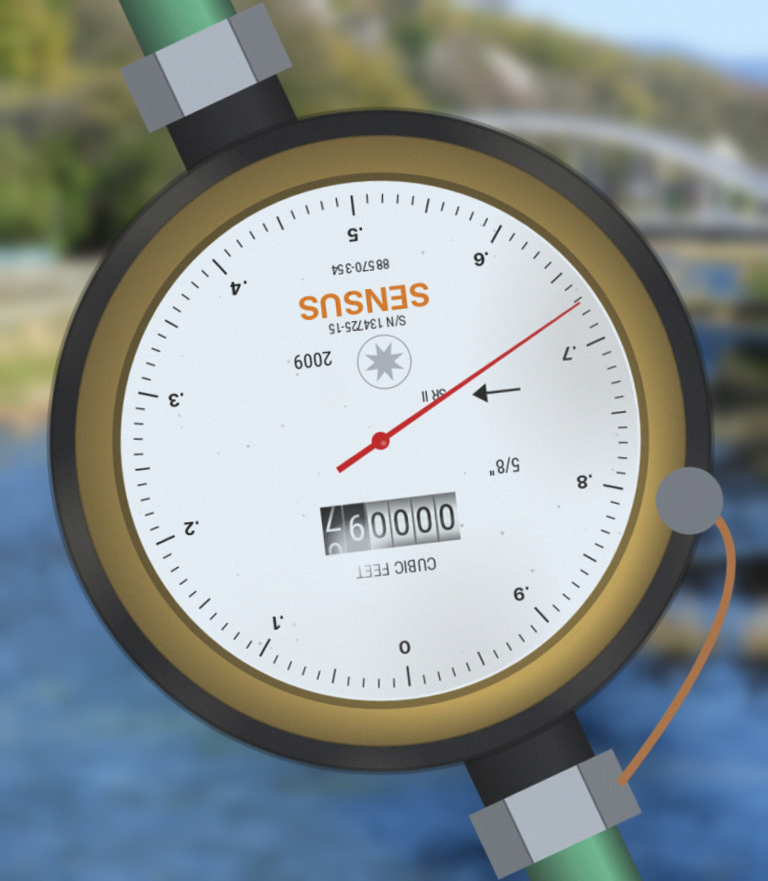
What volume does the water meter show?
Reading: 96.67 ft³
